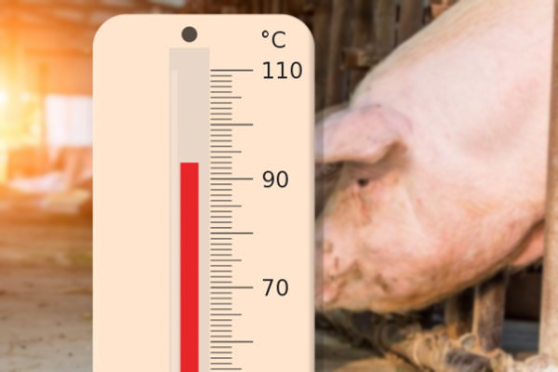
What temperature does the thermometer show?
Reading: 93 °C
